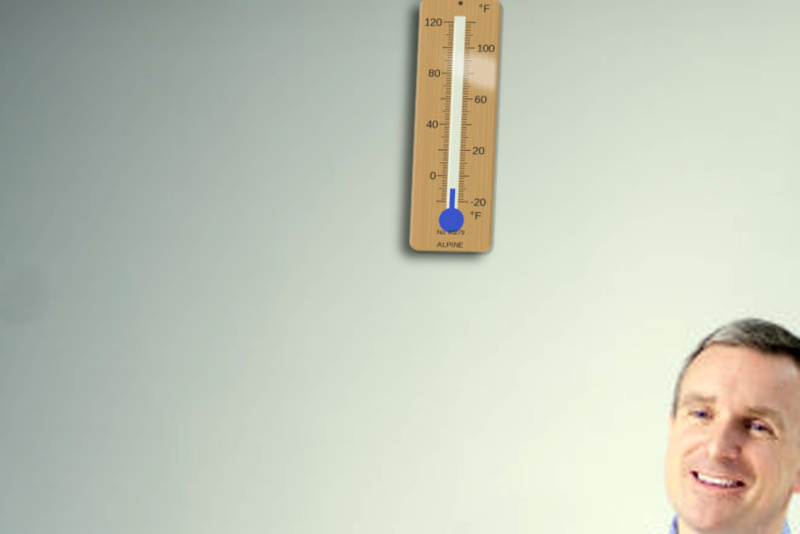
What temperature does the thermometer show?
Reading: -10 °F
